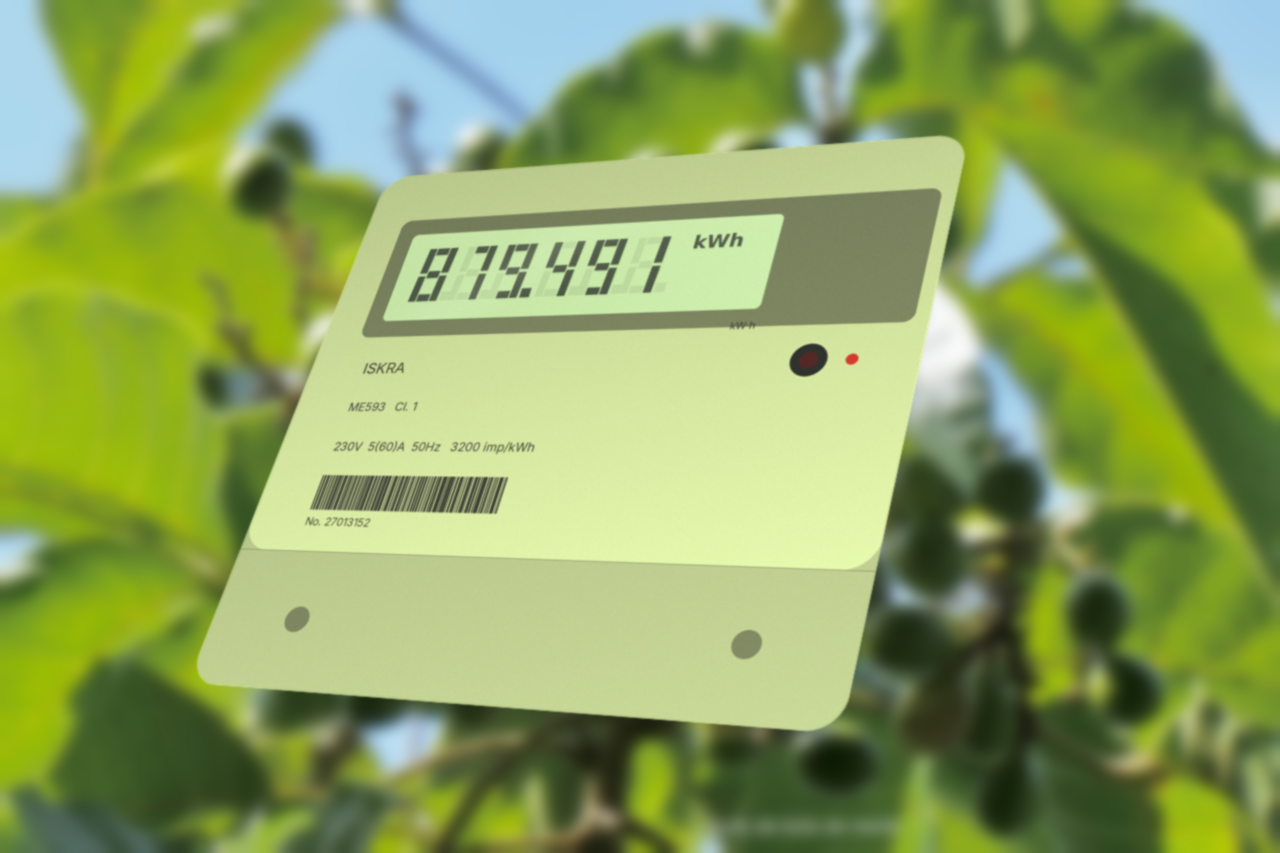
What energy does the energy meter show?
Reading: 879.491 kWh
